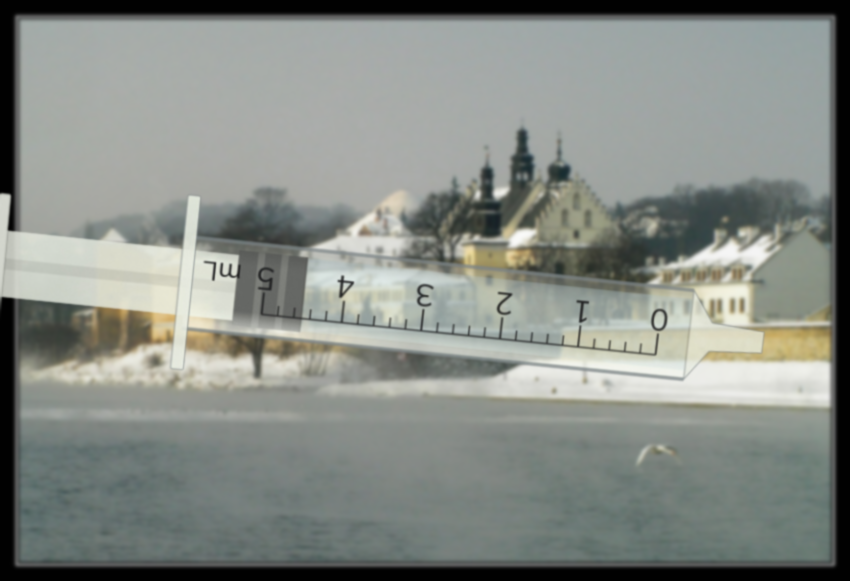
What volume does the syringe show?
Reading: 4.5 mL
